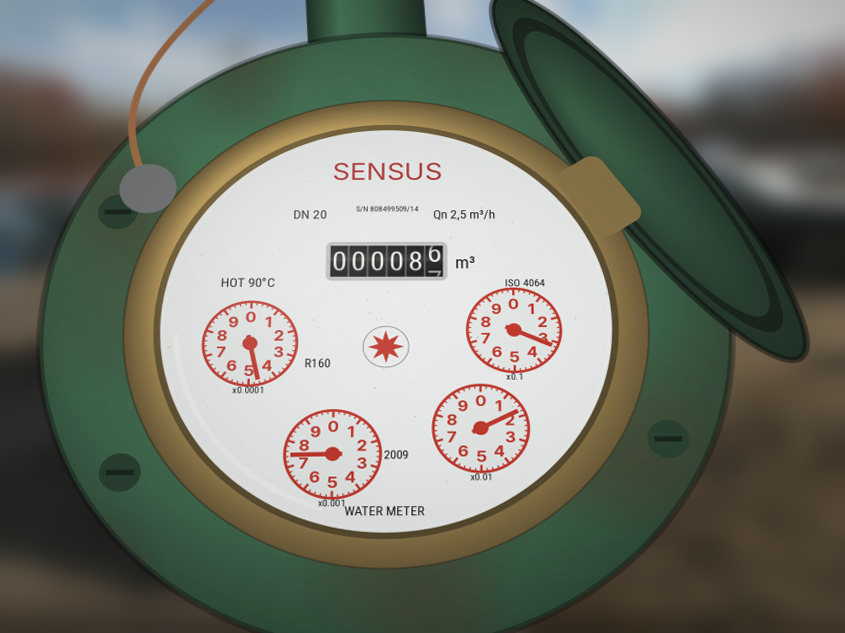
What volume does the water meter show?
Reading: 86.3174 m³
